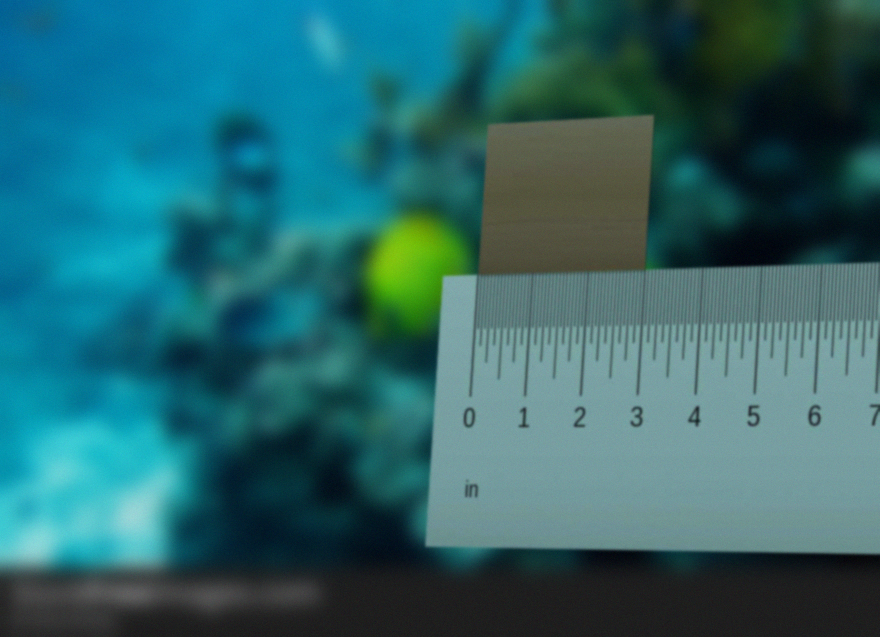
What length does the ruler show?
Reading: 3 in
